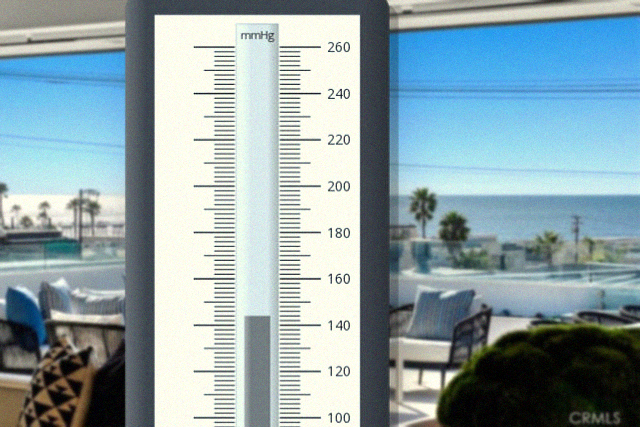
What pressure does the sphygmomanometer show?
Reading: 144 mmHg
